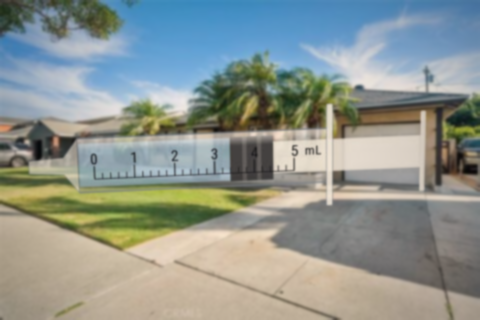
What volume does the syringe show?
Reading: 3.4 mL
